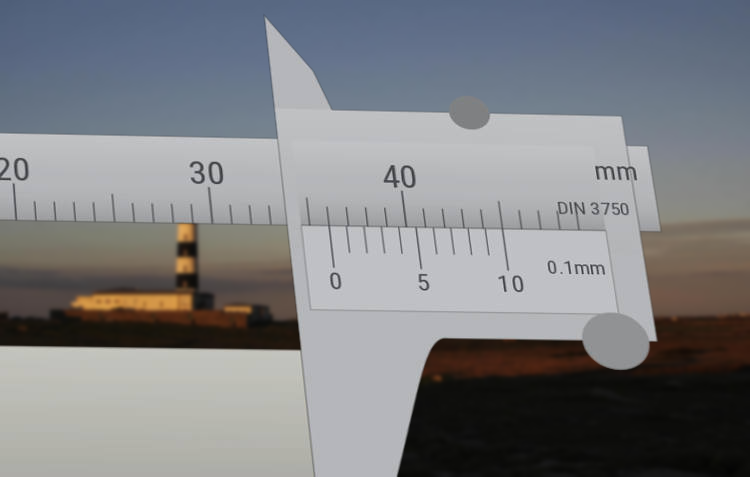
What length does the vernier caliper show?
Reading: 36.0 mm
